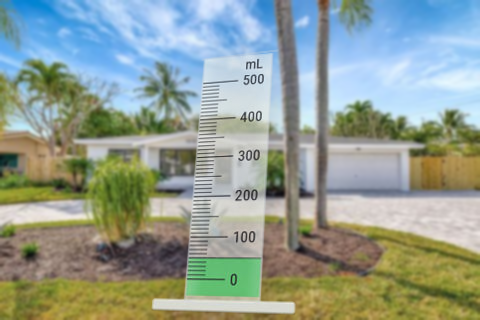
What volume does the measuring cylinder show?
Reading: 50 mL
